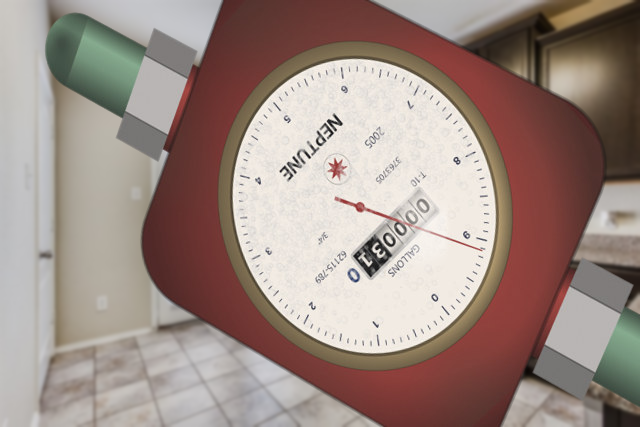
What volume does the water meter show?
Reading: 309.1 gal
